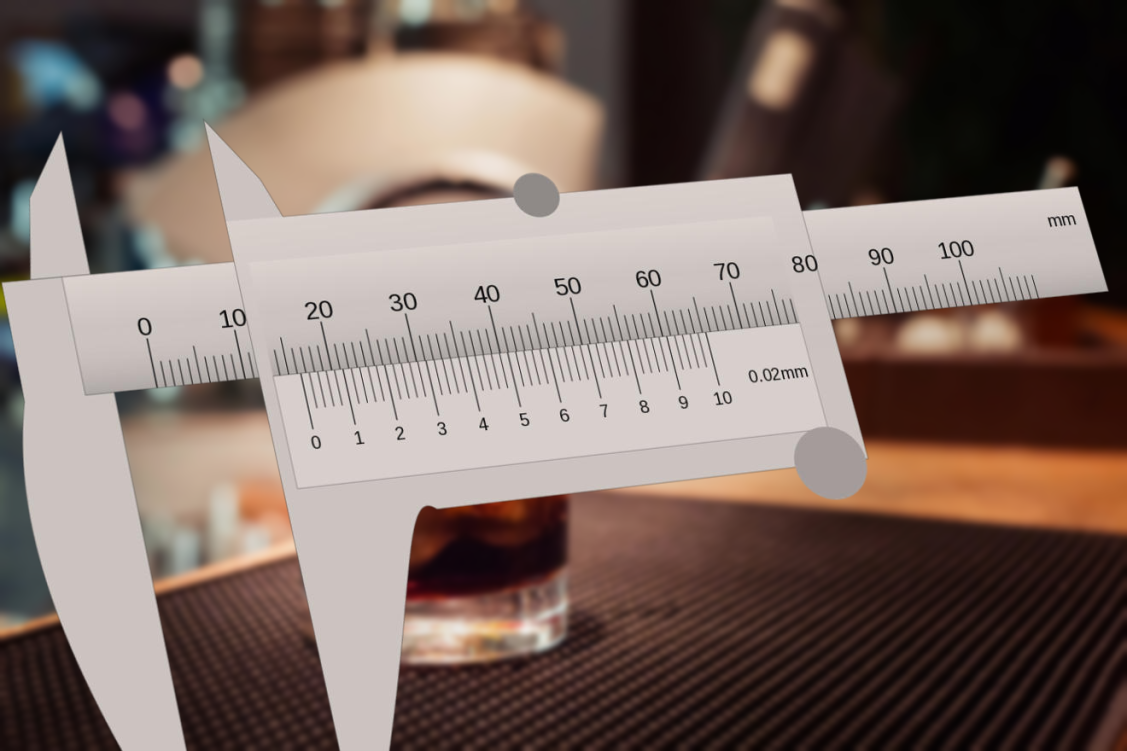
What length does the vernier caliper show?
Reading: 16.4 mm
